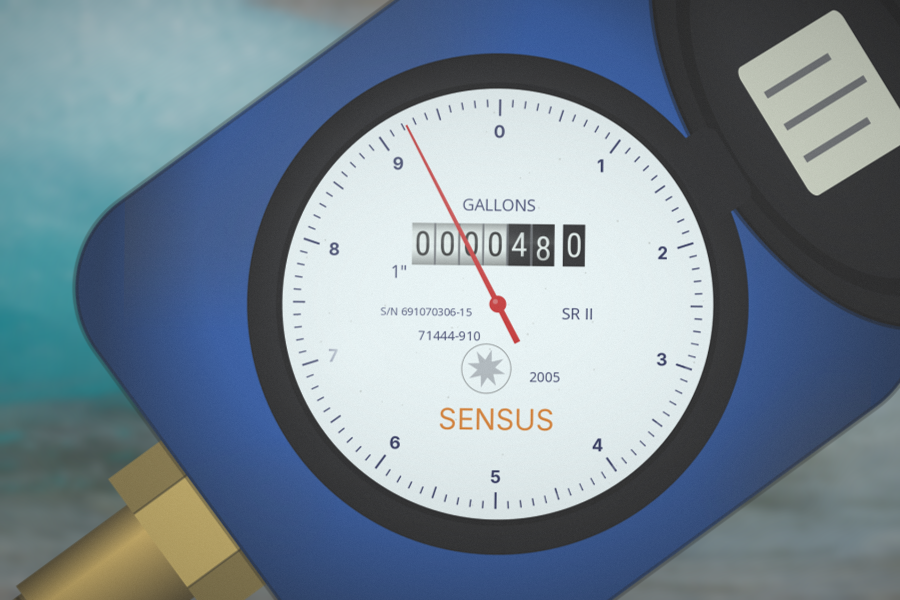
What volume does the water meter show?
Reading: 479.2 gal
